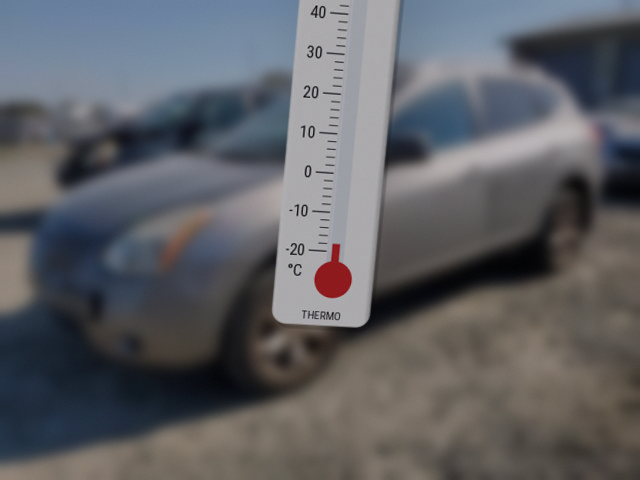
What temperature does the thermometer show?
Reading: -18 °C
